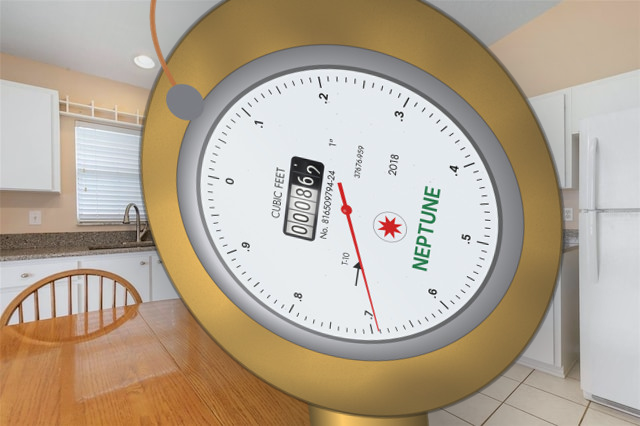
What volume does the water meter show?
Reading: 861.69 ft³
